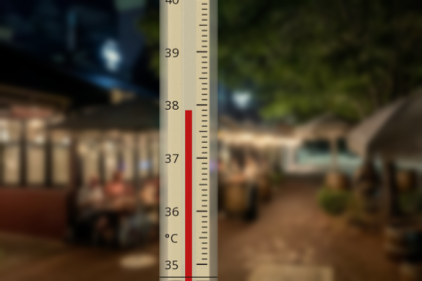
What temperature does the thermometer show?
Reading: 37.9 °C
